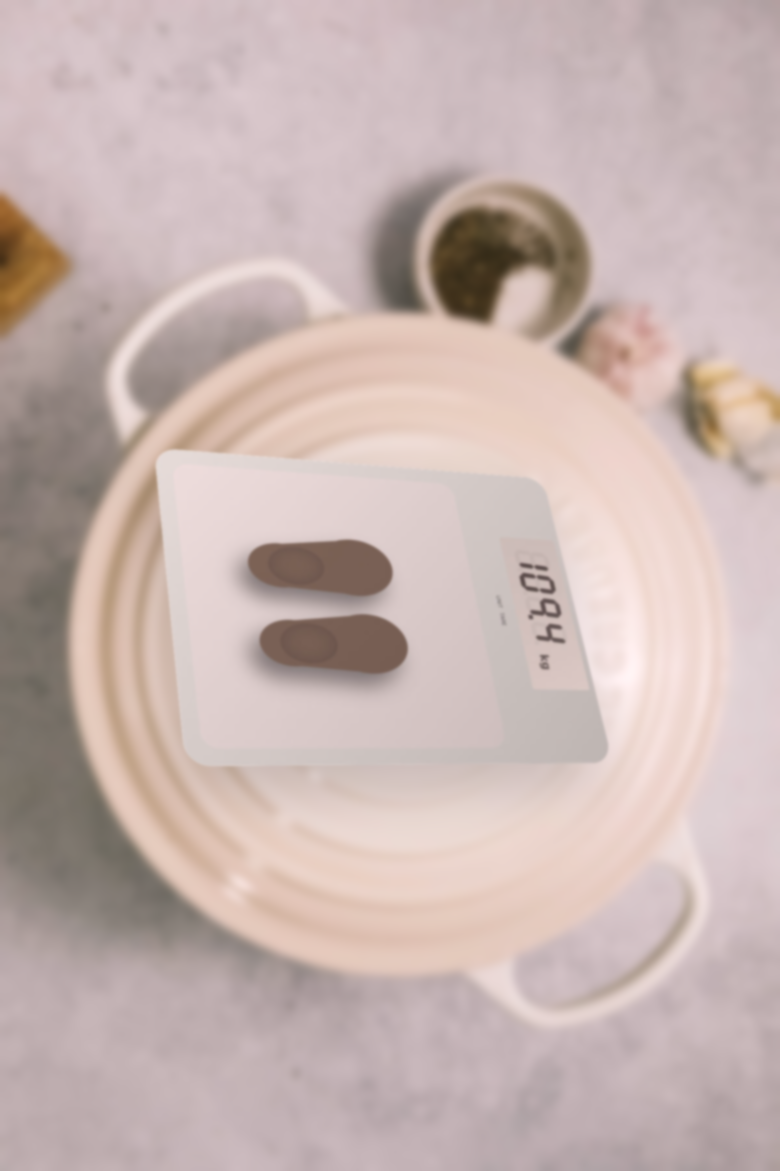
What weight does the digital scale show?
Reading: 109.4 kg
